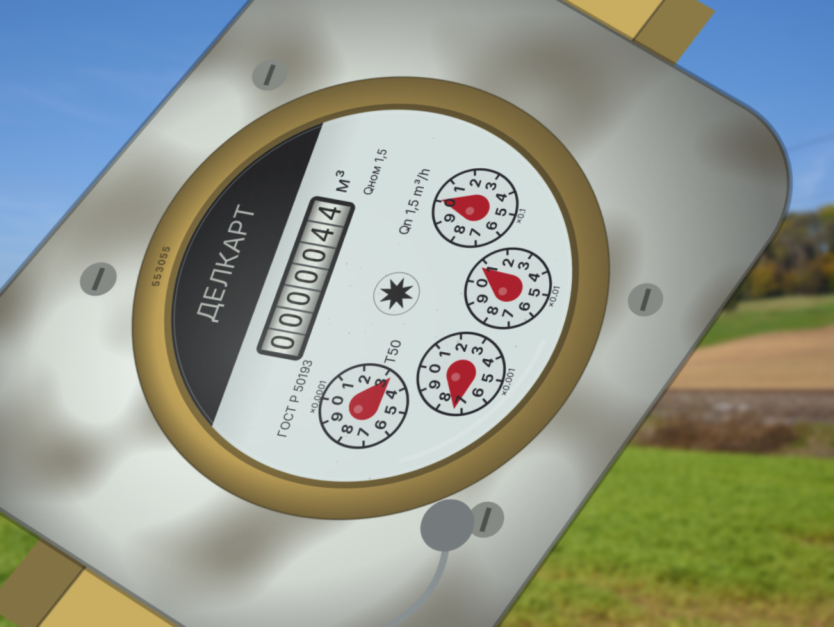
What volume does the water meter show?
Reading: 44.0073 m³
